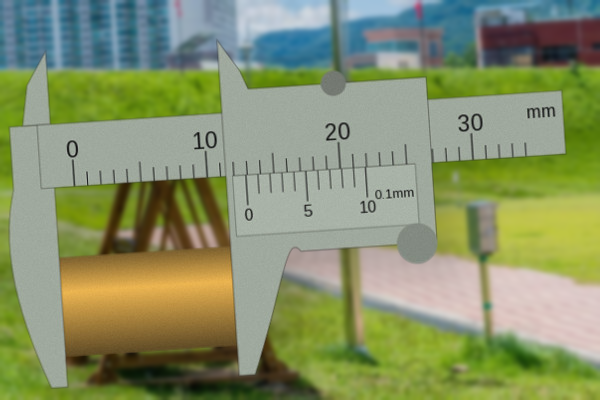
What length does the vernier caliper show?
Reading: 12.9 mm
